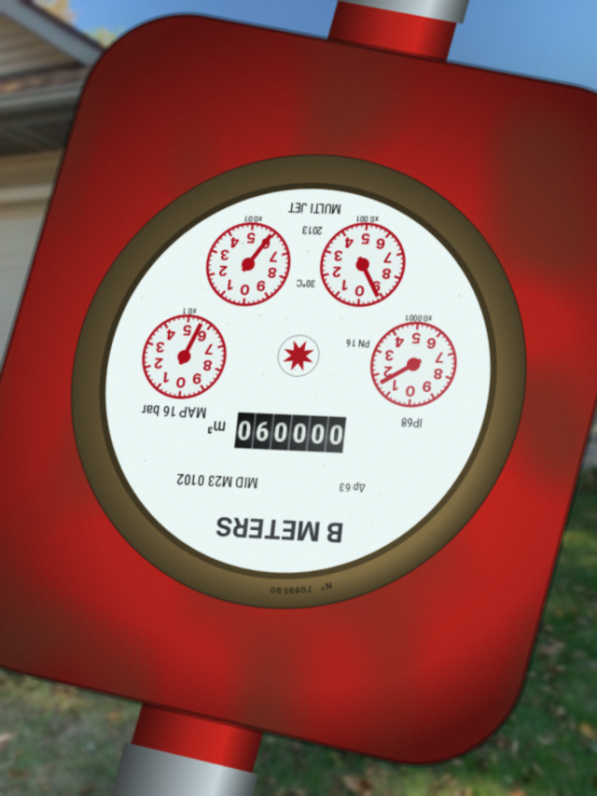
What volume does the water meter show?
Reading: 90.5591 m³
